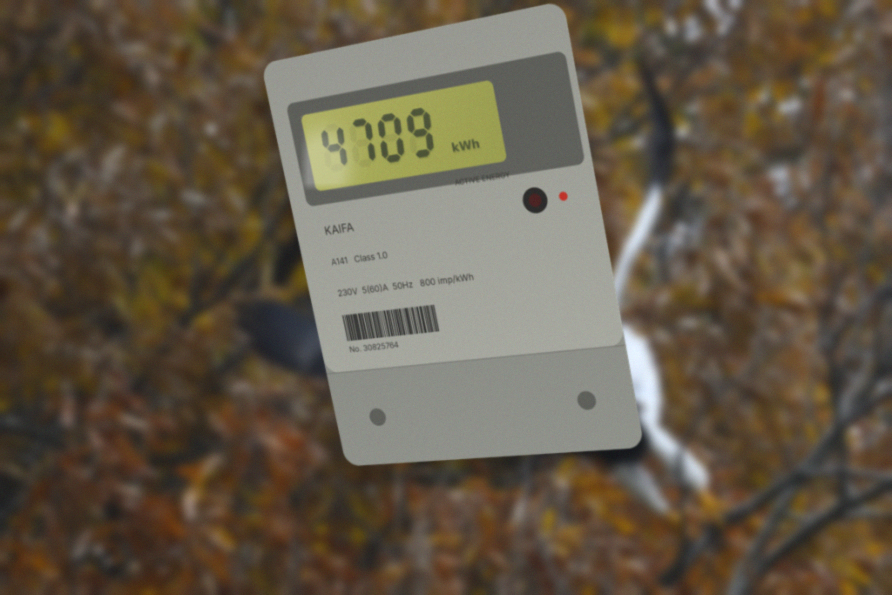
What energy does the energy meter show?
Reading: 4709 kWh
